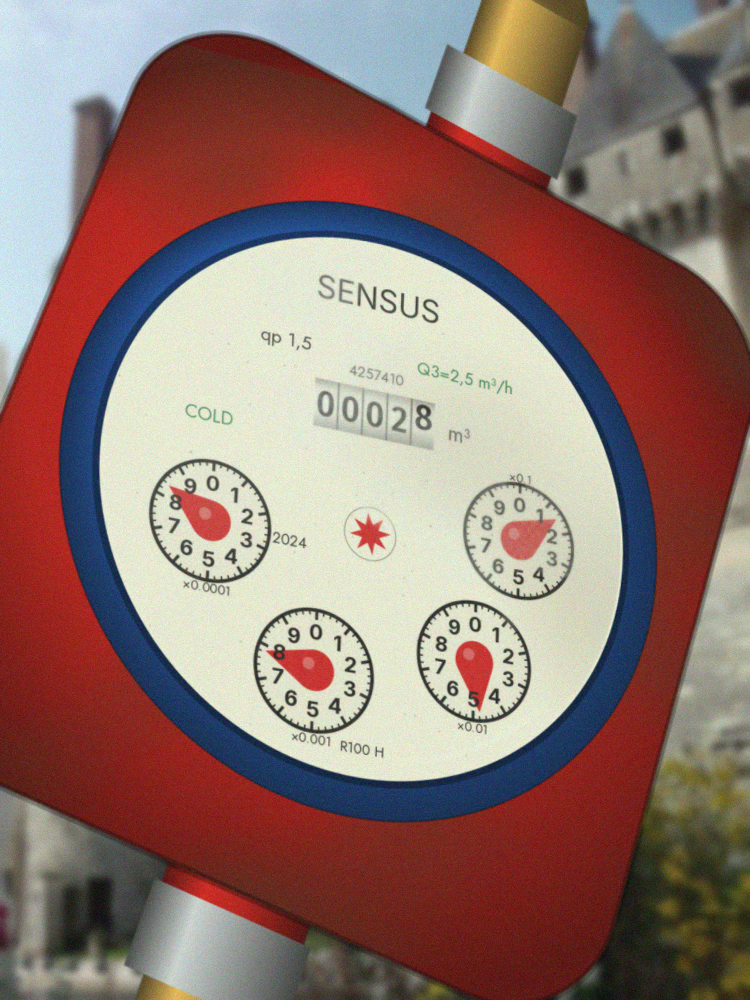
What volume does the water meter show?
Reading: 28.1478 m³
